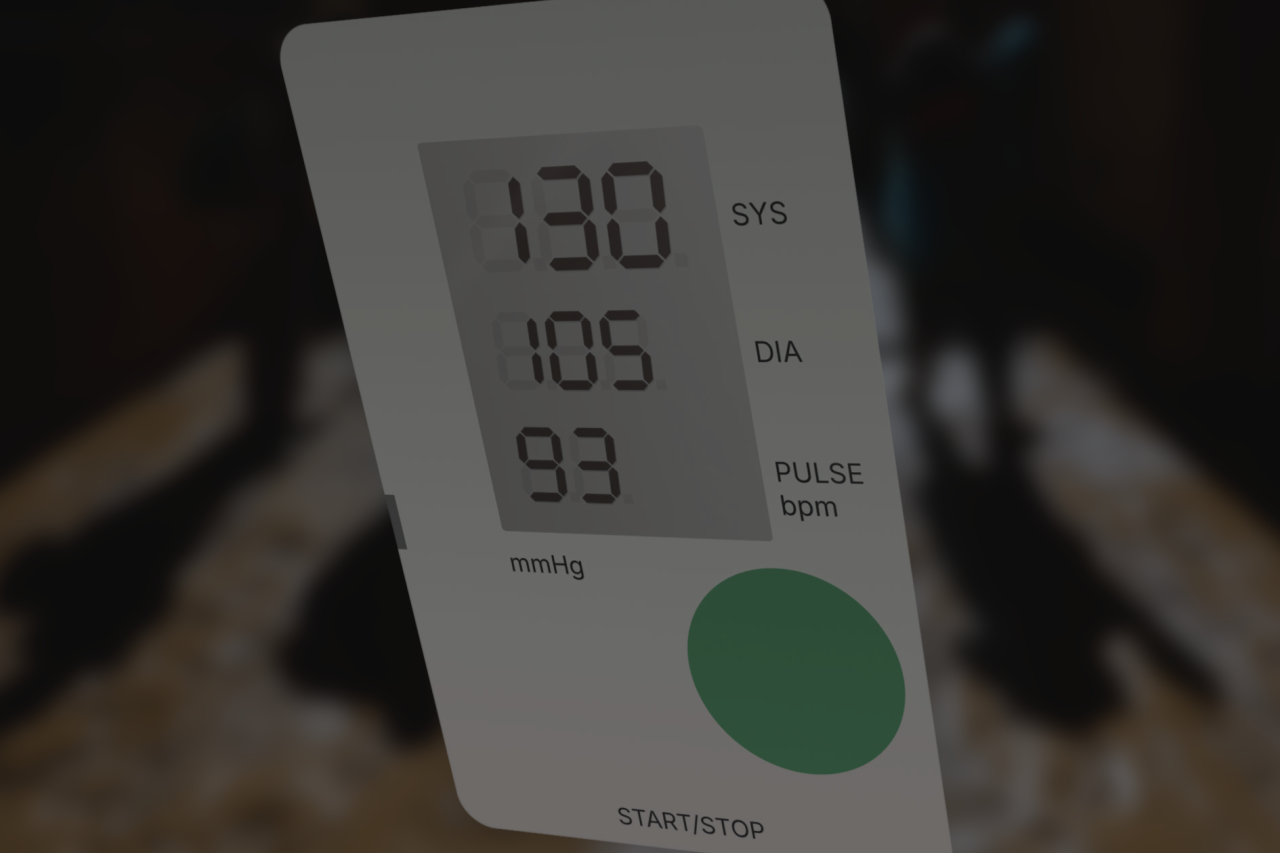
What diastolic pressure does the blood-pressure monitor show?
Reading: 105 mmHg
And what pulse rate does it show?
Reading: 93 bpm
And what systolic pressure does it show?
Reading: 130 mmHg
